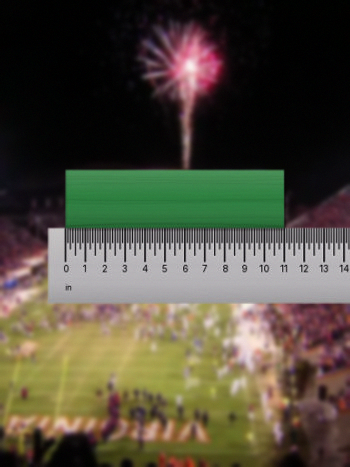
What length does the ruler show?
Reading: 11 in
